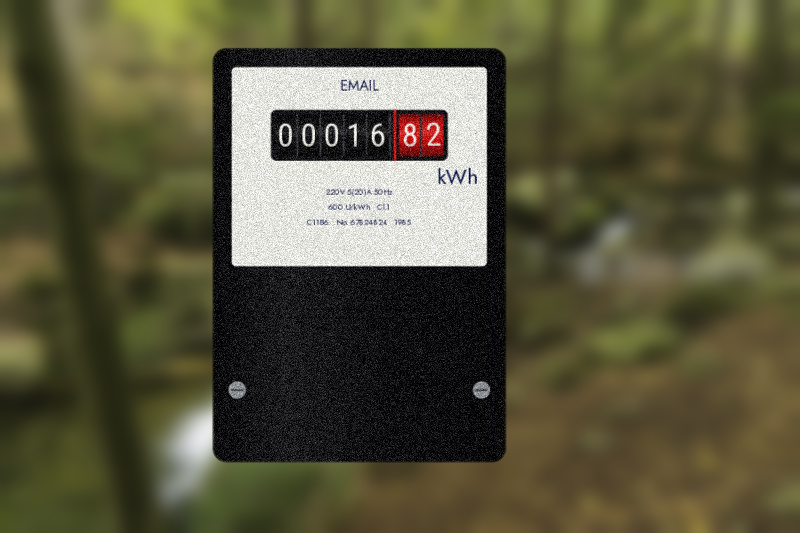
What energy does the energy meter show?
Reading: 16.82 kWh
